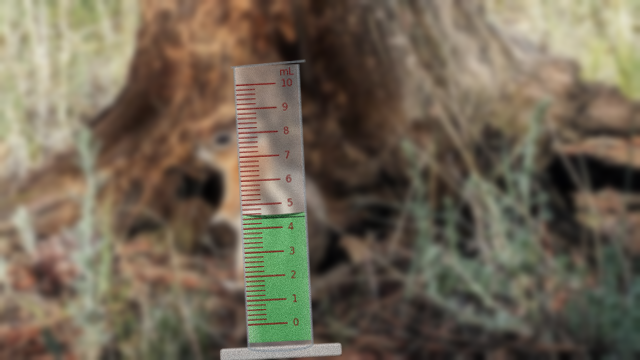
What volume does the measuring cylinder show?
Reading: 4.4 mL
